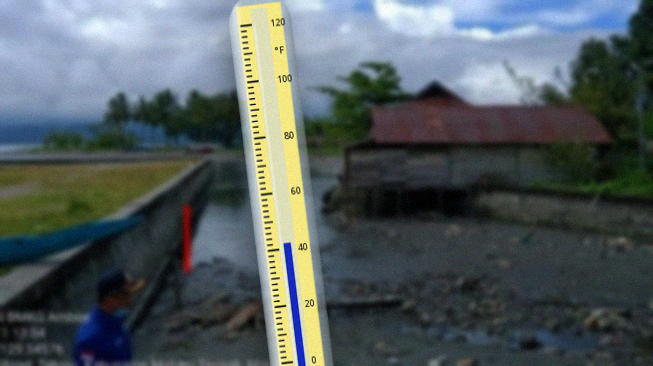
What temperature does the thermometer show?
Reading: 42 °F
